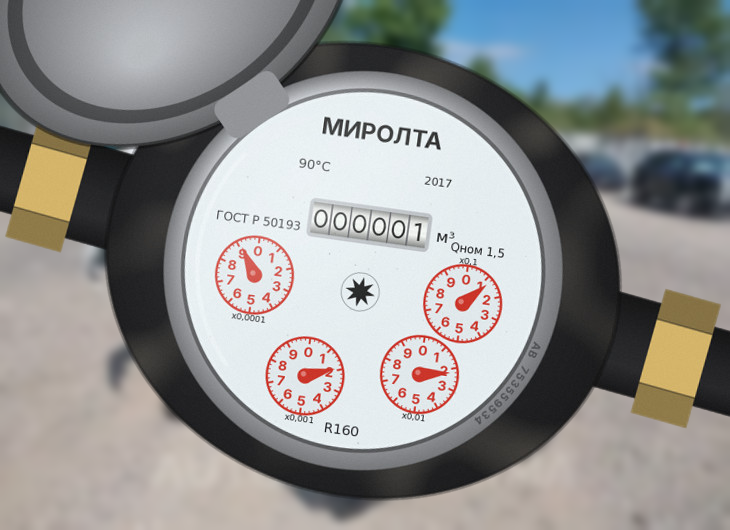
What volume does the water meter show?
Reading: 1.1219 m³
